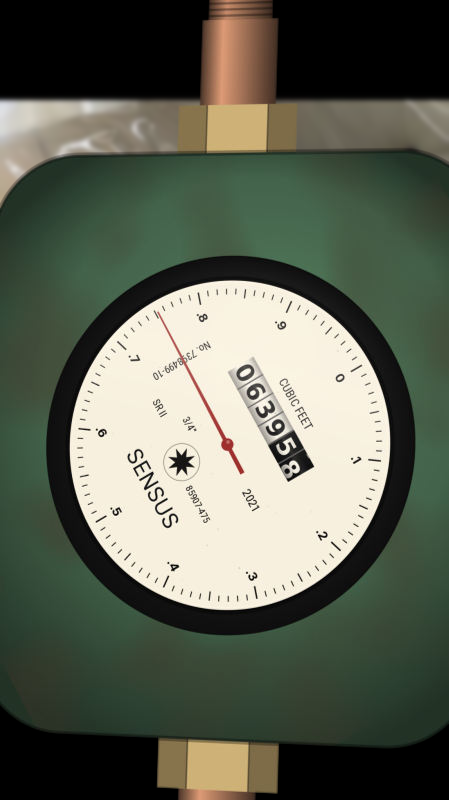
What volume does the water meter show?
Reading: 63957.75 ft³
